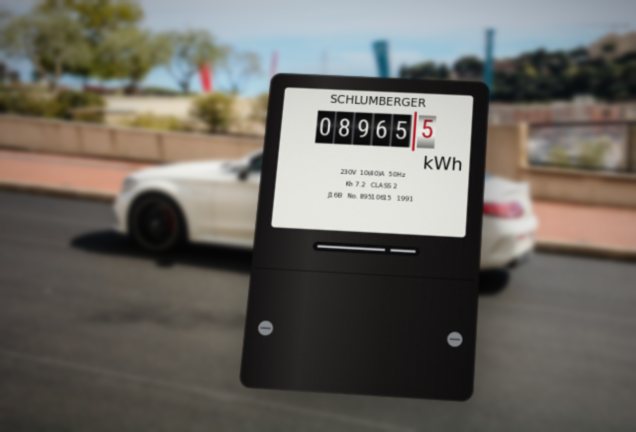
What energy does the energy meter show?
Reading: 8965.5 kWh
